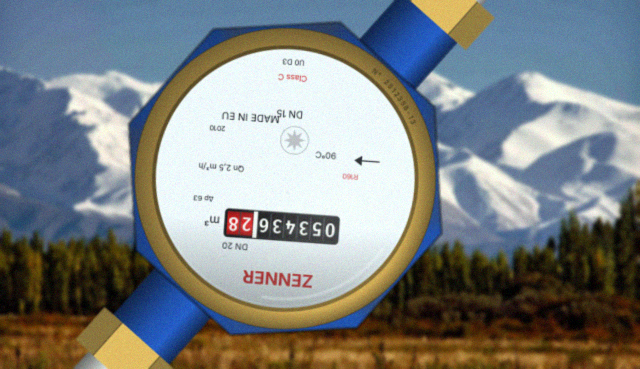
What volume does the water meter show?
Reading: 53436.28 m³
